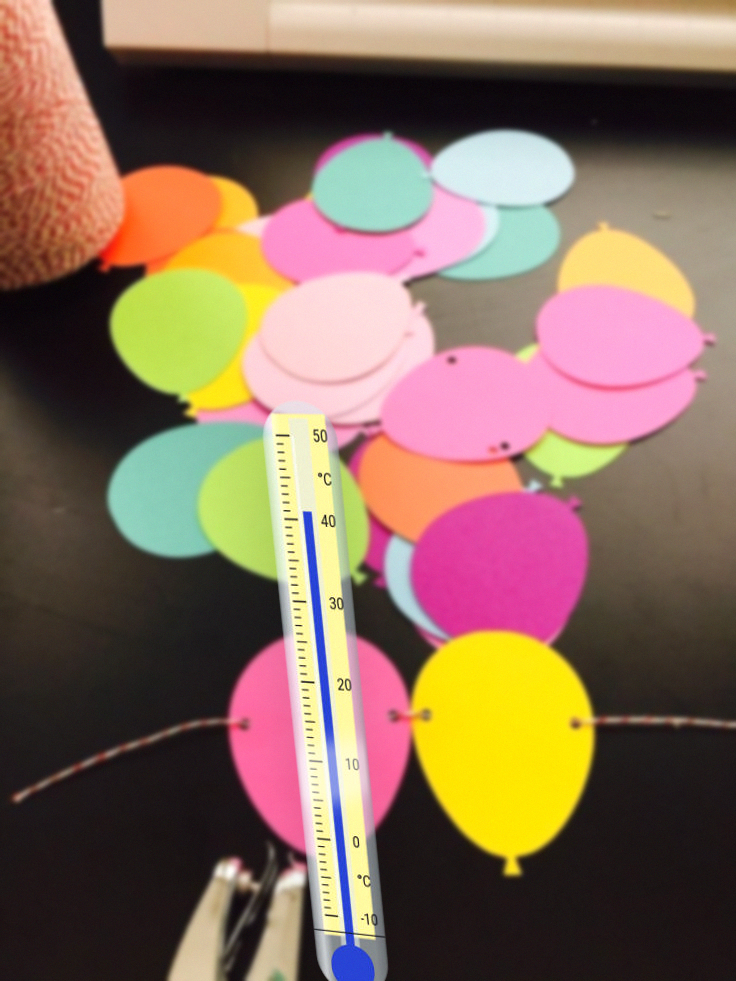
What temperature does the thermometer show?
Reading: 41 °C
